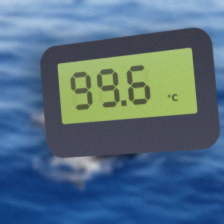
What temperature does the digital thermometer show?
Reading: 99.6 °C
